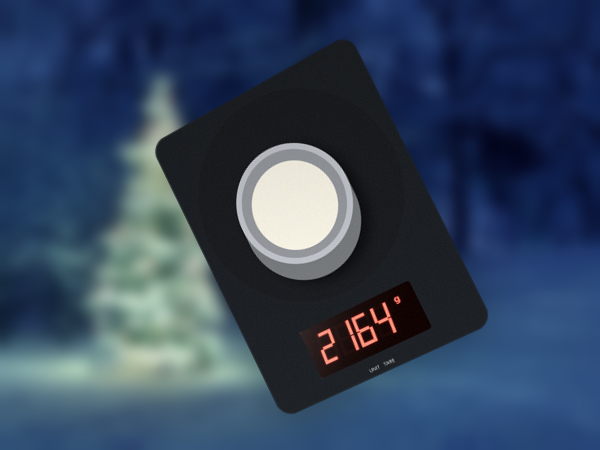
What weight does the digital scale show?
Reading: 2164 g
